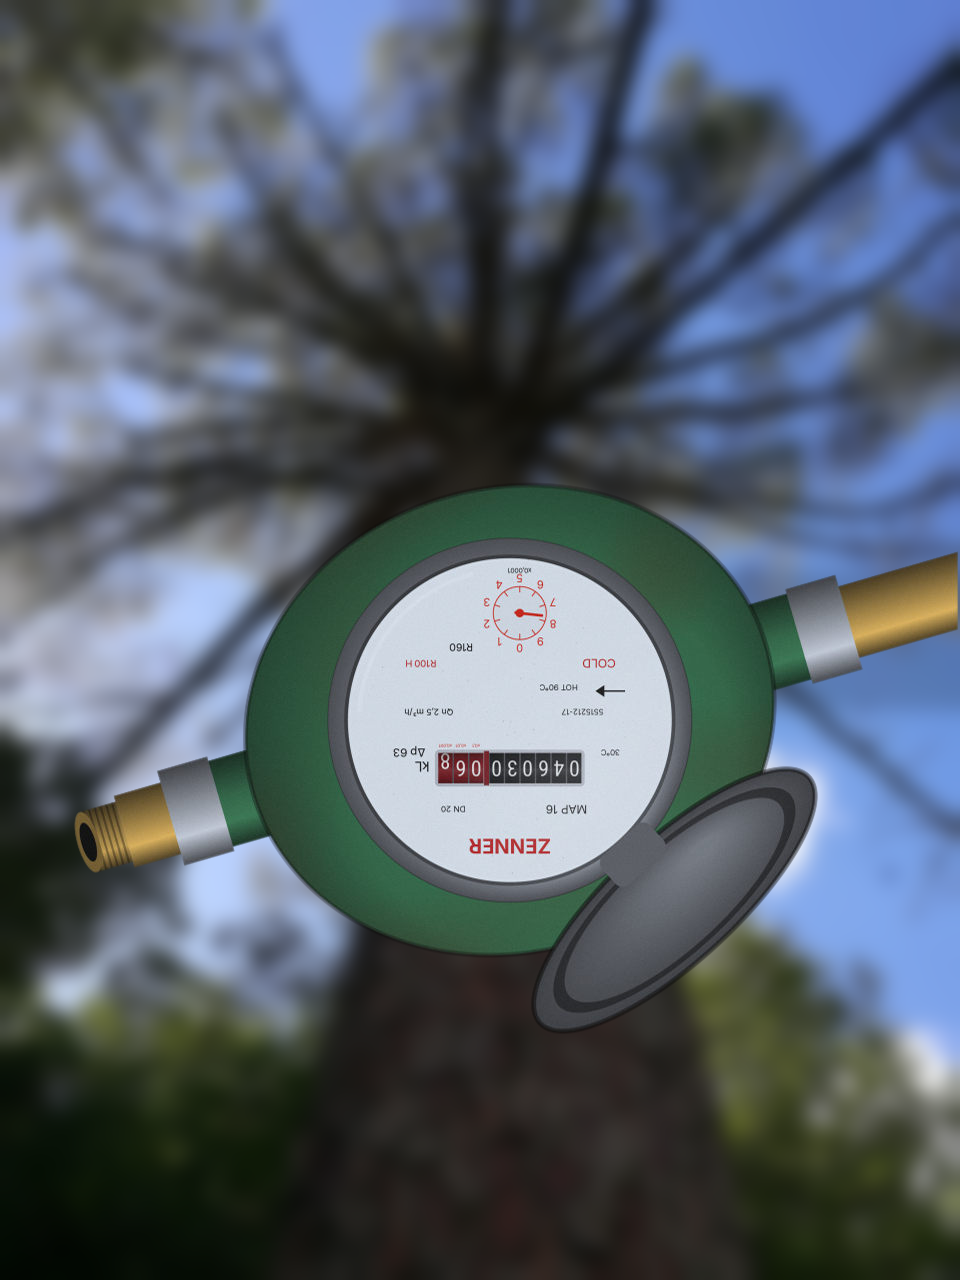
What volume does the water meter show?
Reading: 46030.0677 kL
